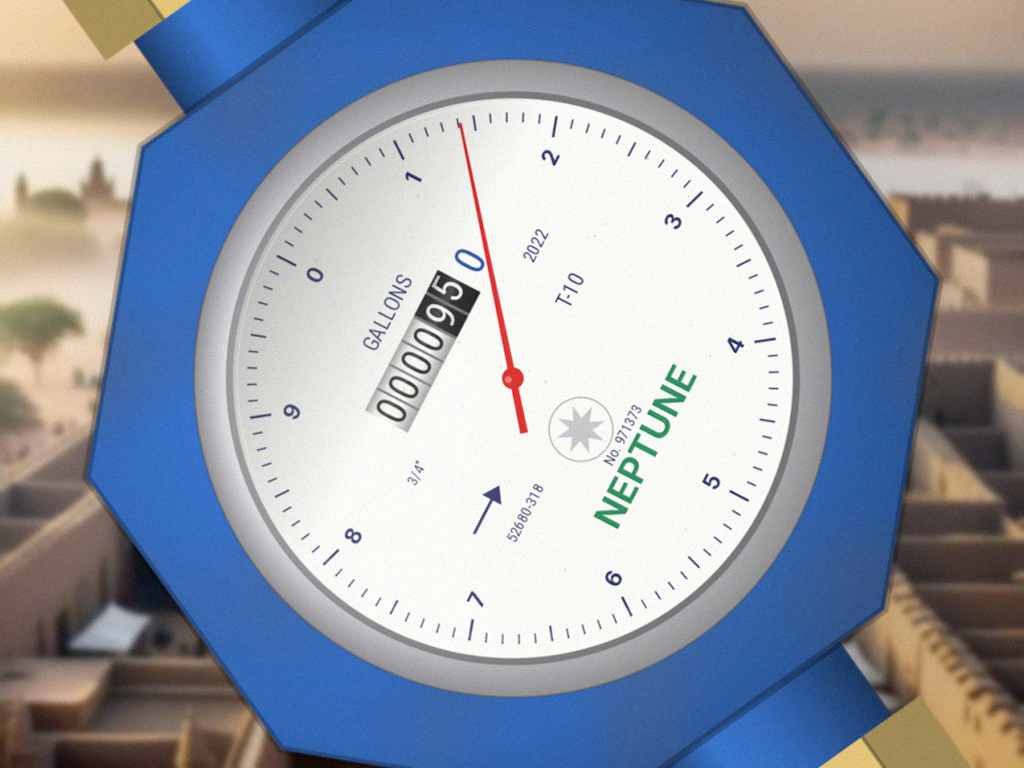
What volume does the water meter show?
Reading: 951.4 gal
